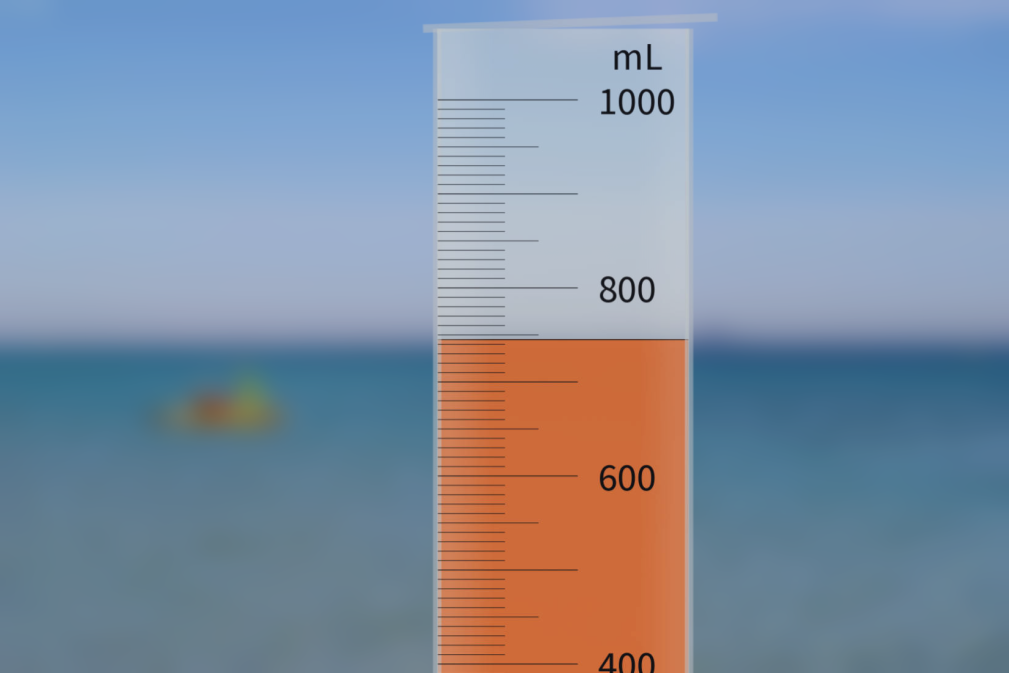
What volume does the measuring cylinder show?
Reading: 745 mL
